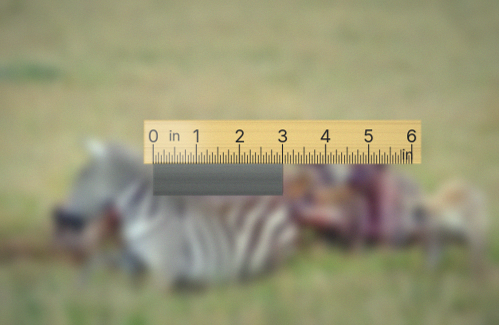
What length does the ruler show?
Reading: 3 in
